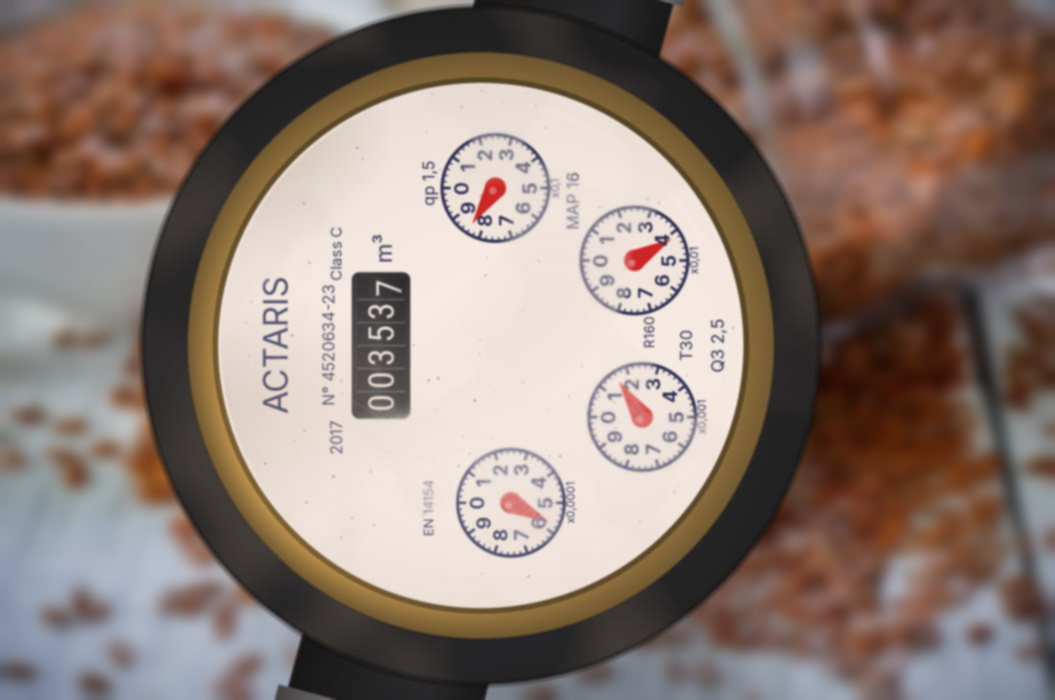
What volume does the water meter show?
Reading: 3536.8415 m³
